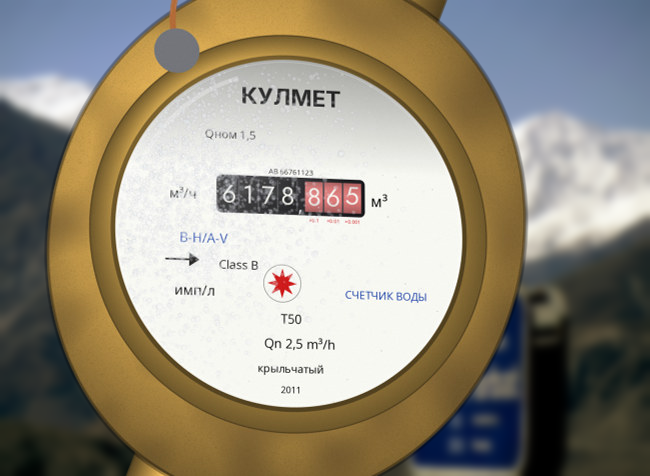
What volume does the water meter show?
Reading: 6178.865 m³
